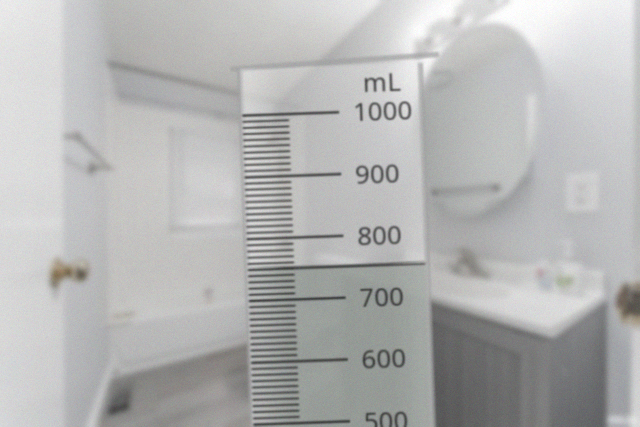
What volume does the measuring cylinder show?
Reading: 750 mL
